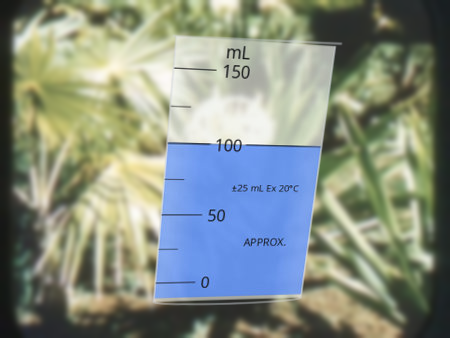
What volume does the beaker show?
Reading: 100 mL
